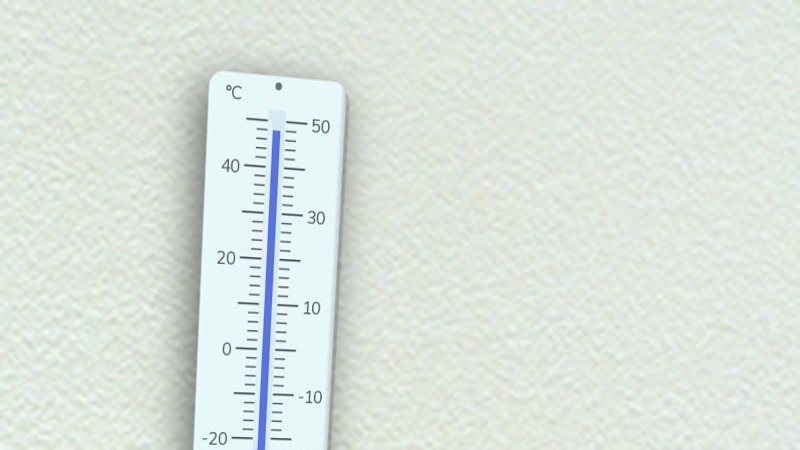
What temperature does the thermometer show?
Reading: 48 °C
